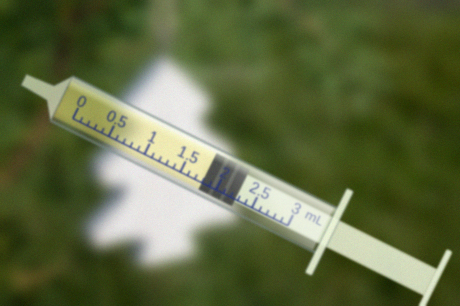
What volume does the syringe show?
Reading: 1.8 mL
